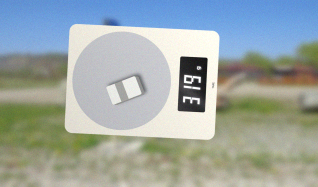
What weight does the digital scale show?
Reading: 319 g
